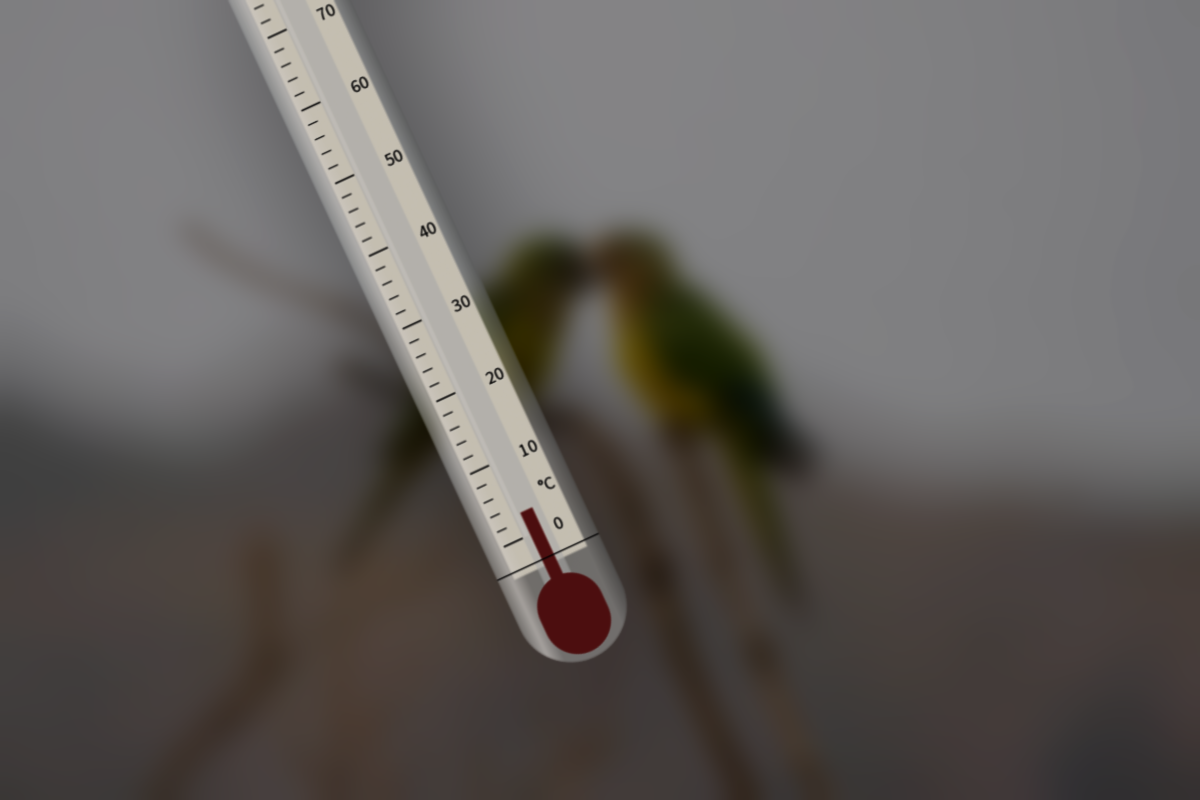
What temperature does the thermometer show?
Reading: 3 °C
